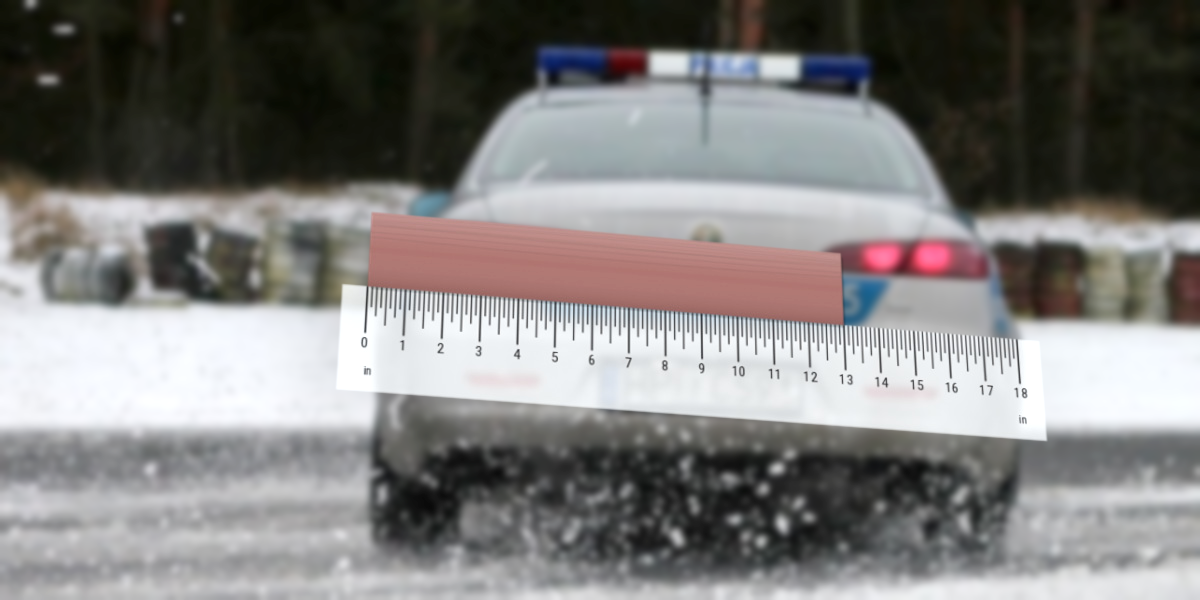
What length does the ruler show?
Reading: 13 in
